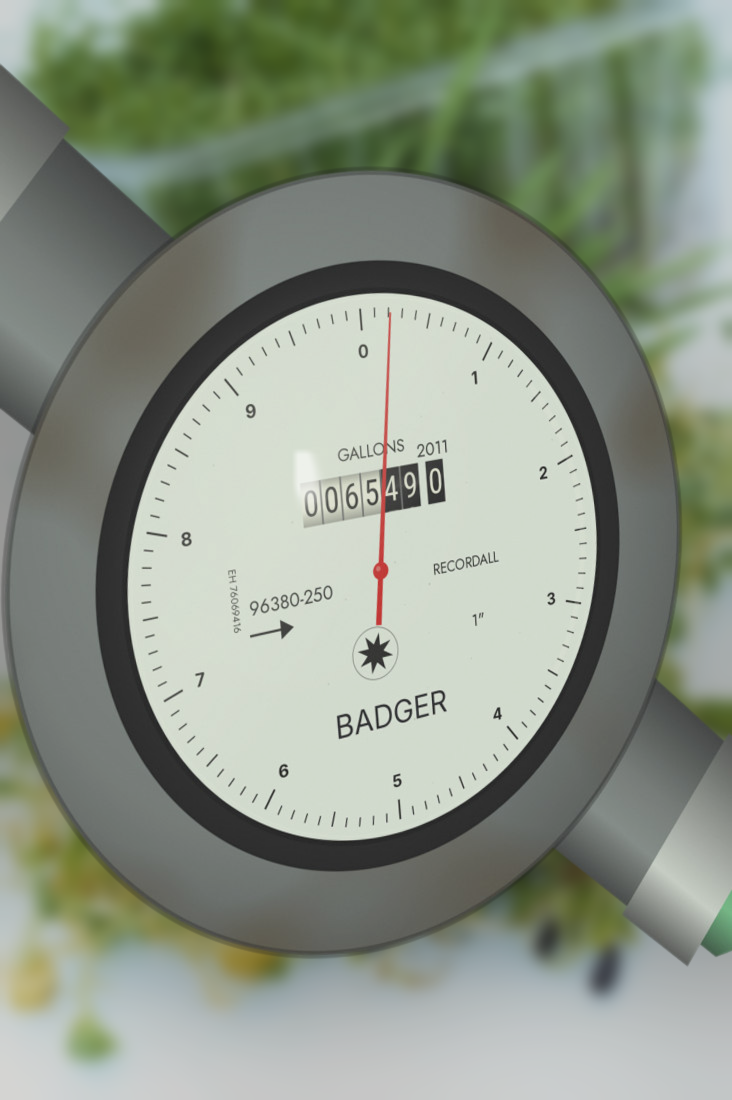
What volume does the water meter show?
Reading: 65490.2 gal
